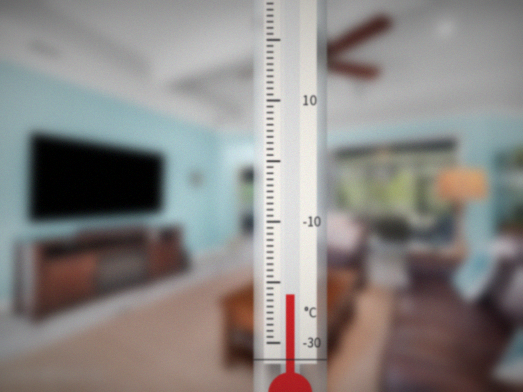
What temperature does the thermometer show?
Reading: -22 °C
